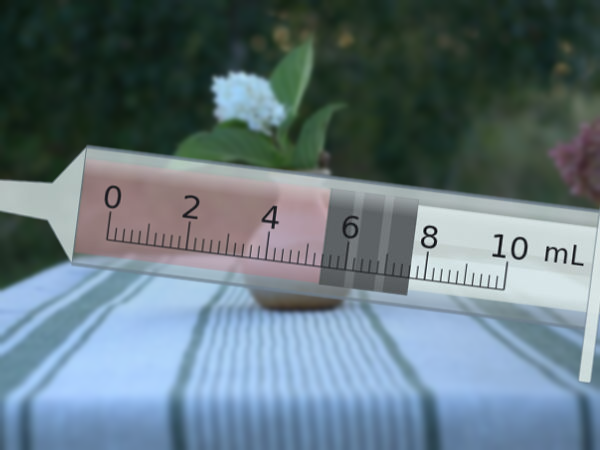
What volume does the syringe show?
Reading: 5.4 mL
